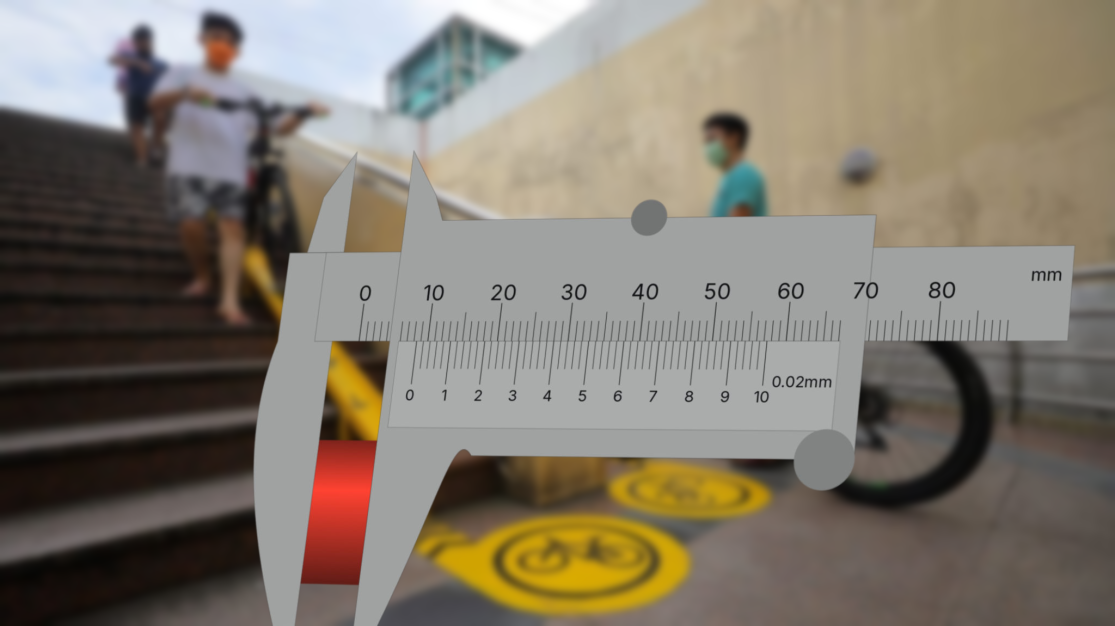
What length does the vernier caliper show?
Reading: 8.4 mm
